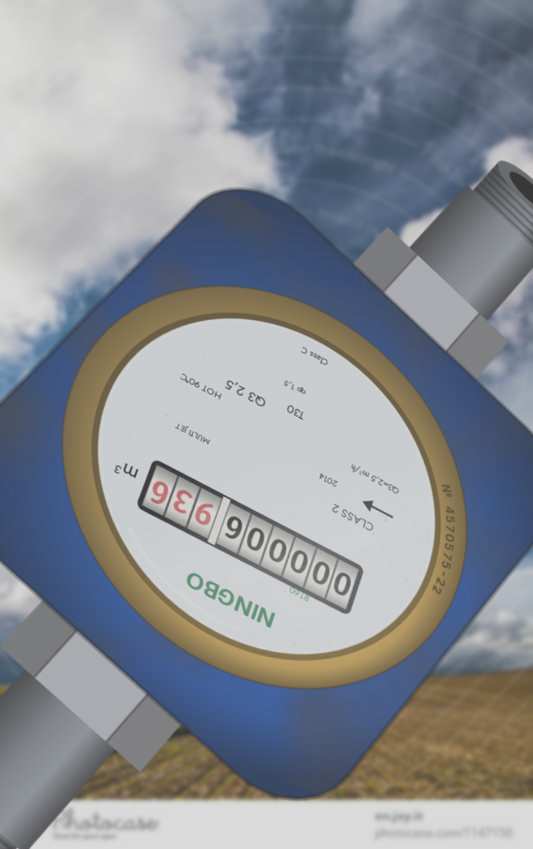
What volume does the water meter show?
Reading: 6.936 m³
